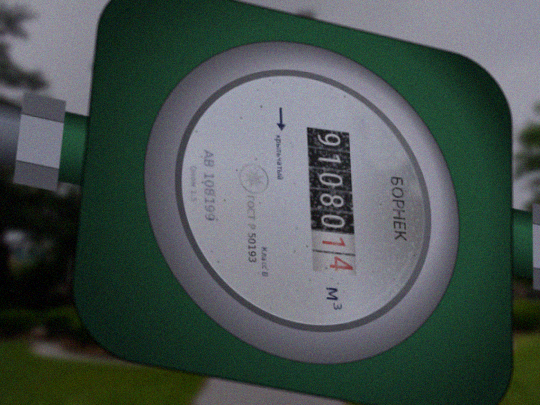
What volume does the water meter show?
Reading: 91080.14 m³
